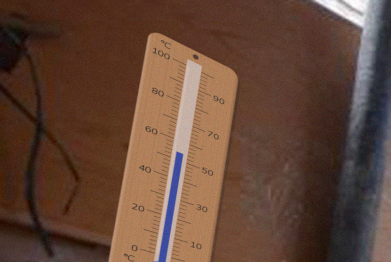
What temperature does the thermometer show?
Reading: 54 °C
